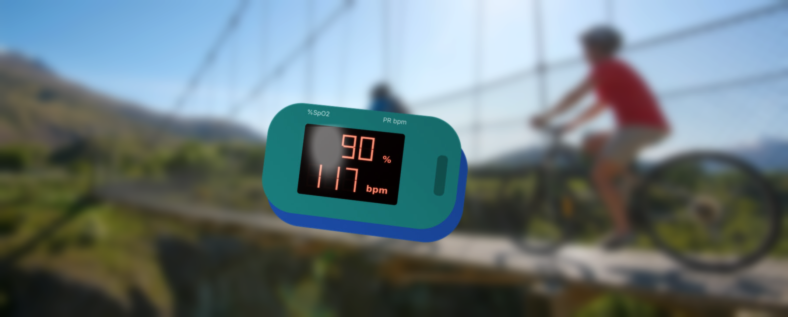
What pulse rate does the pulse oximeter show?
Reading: 117 bpm
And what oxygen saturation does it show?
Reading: 90 %
